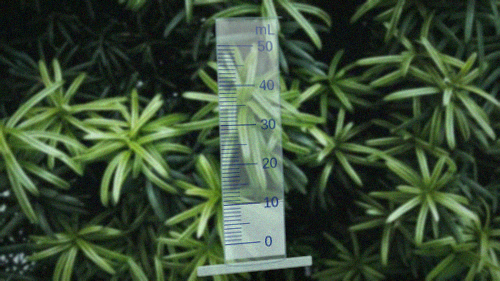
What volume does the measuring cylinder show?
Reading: 10 mL
